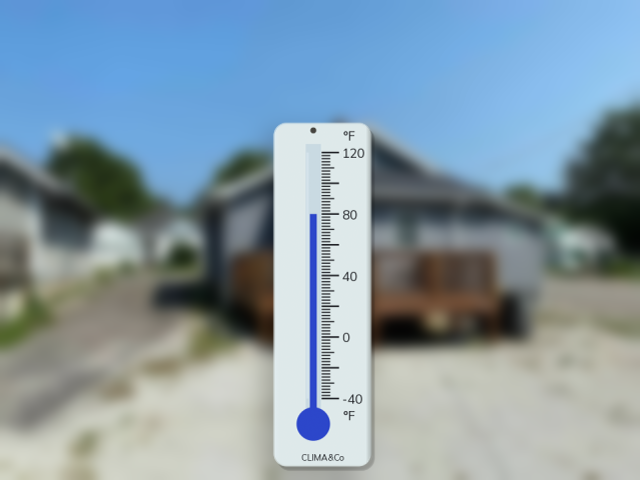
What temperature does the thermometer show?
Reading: 80 °F
